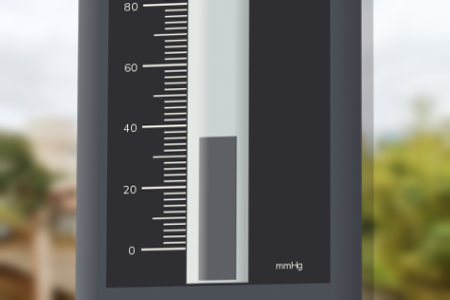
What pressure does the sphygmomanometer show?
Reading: 36 mmHg
